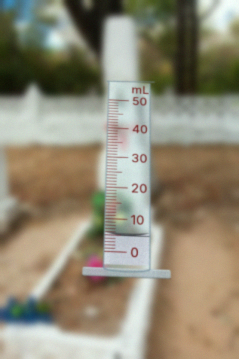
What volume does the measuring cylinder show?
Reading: 5 mL
